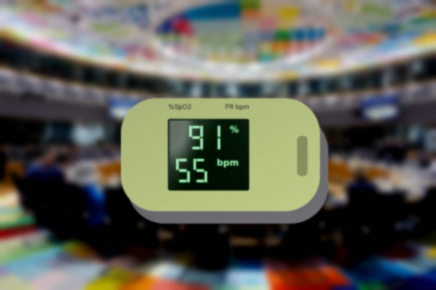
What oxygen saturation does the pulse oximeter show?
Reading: 91 %
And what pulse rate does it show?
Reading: 55 bpm
